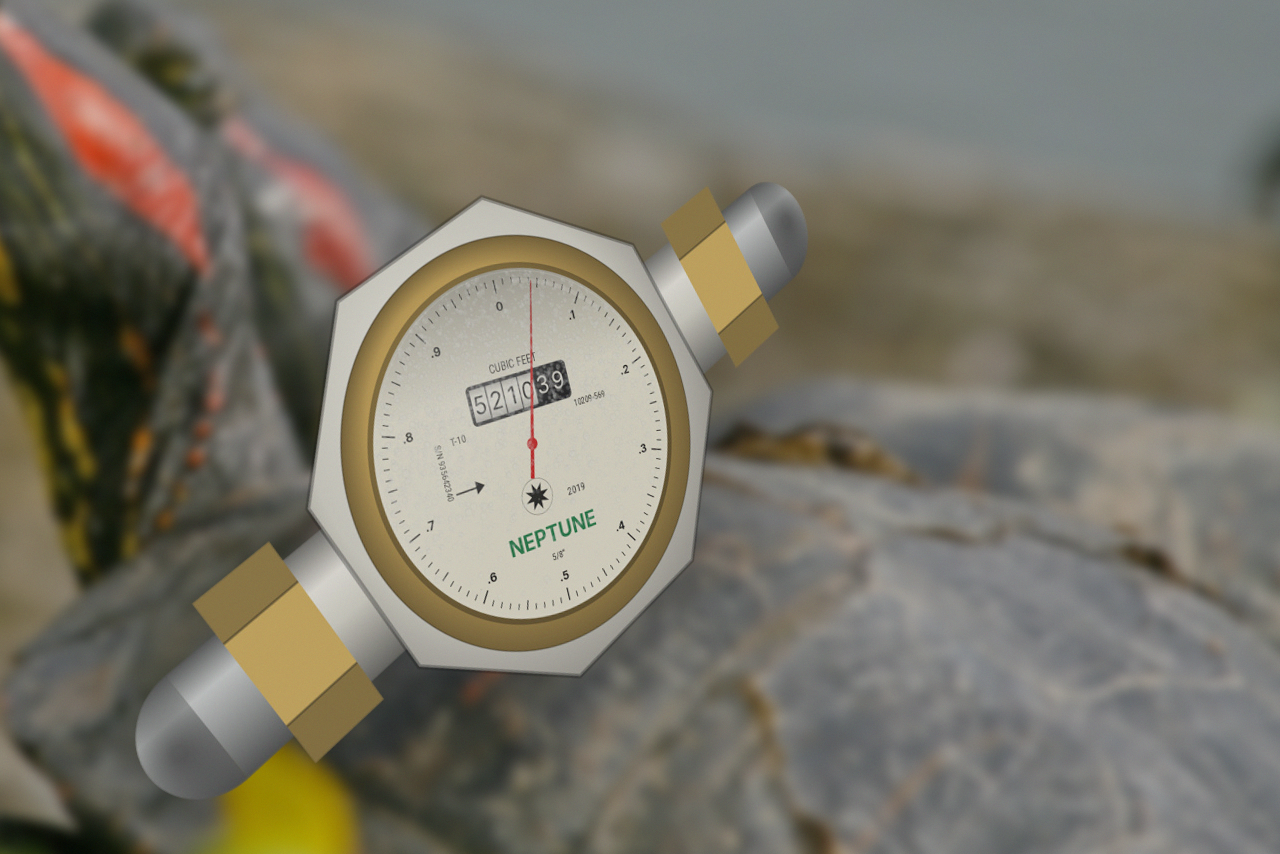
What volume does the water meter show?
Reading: 521039.04 ft³
